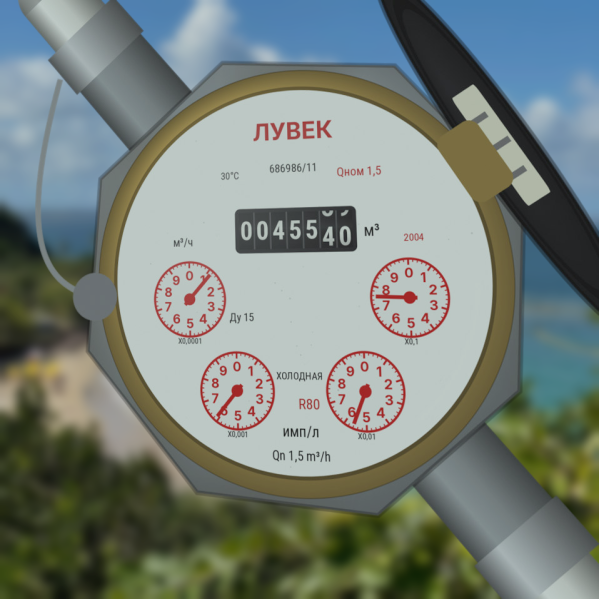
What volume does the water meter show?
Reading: 45539.7561 m³
